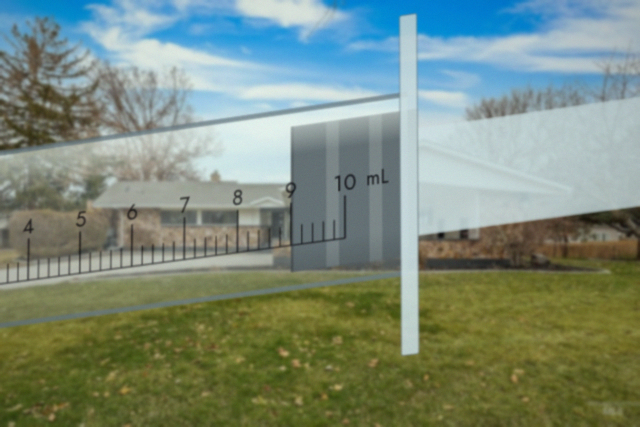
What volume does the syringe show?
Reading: 9 mL
